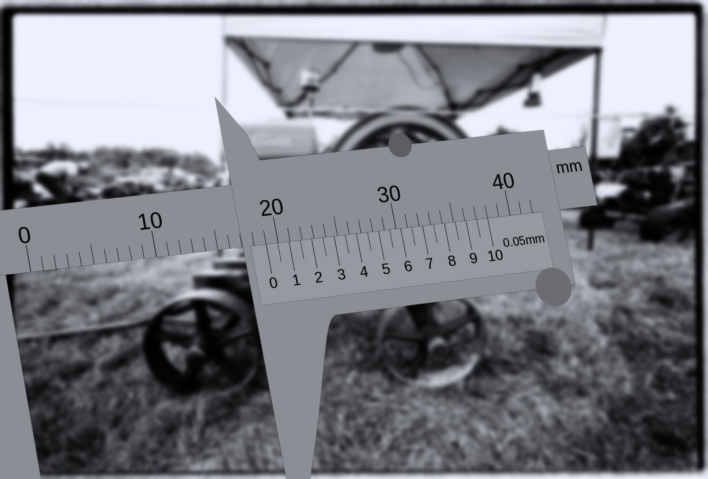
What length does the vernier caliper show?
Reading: 19.0 mm
